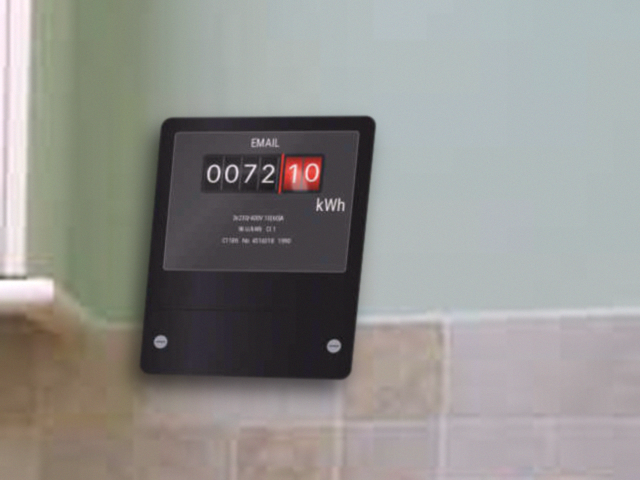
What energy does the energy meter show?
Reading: 72.10 kWh
